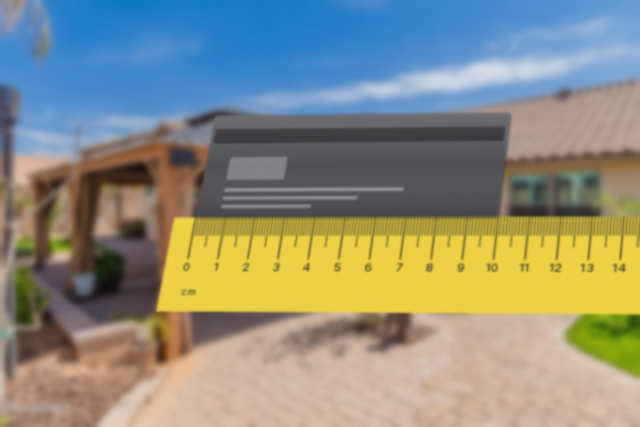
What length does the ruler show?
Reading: 10 cm
